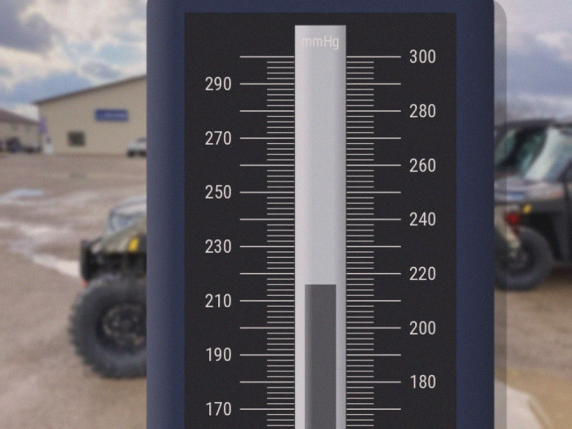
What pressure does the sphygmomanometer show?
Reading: 216 mmHg
